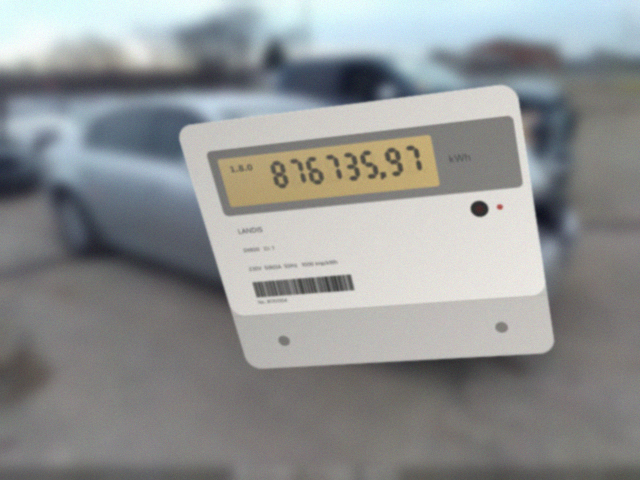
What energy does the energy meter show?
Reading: 876735.97 kWh
